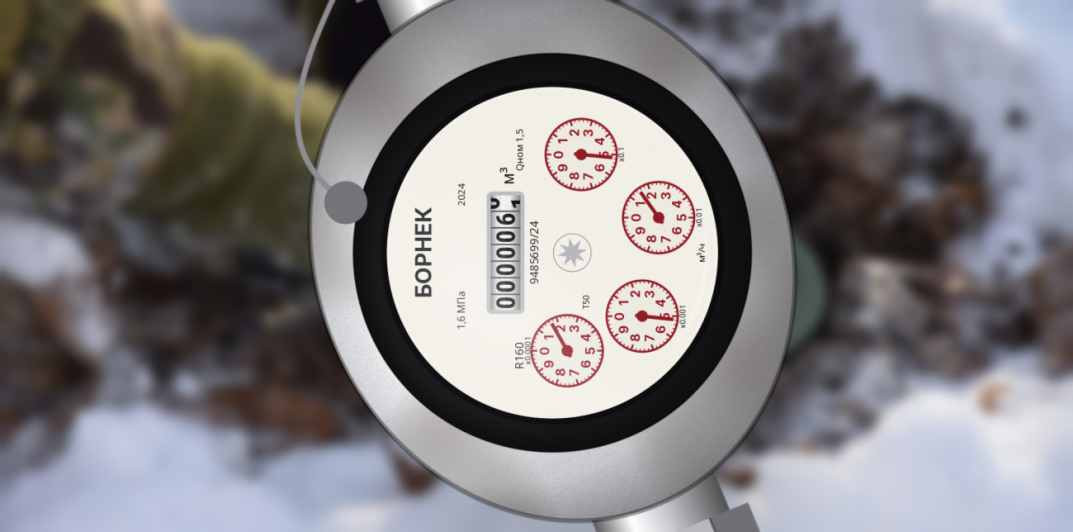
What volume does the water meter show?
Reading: 60.5151 m³
